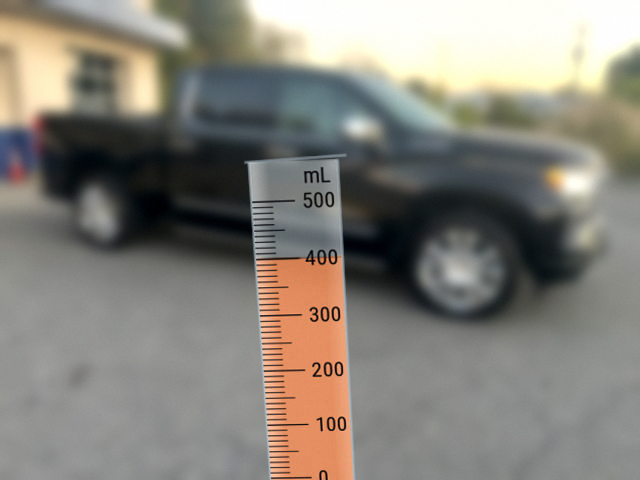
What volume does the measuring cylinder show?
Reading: 400 mL
